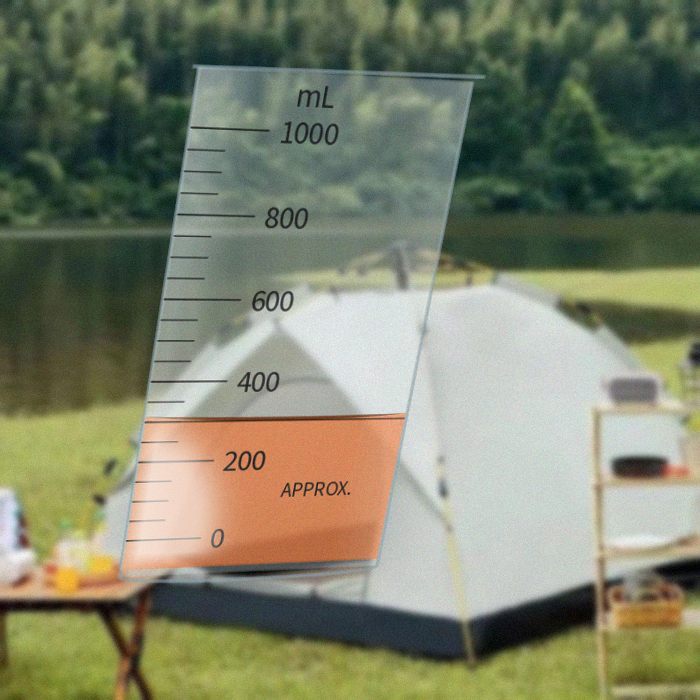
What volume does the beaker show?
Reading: 300 mL
